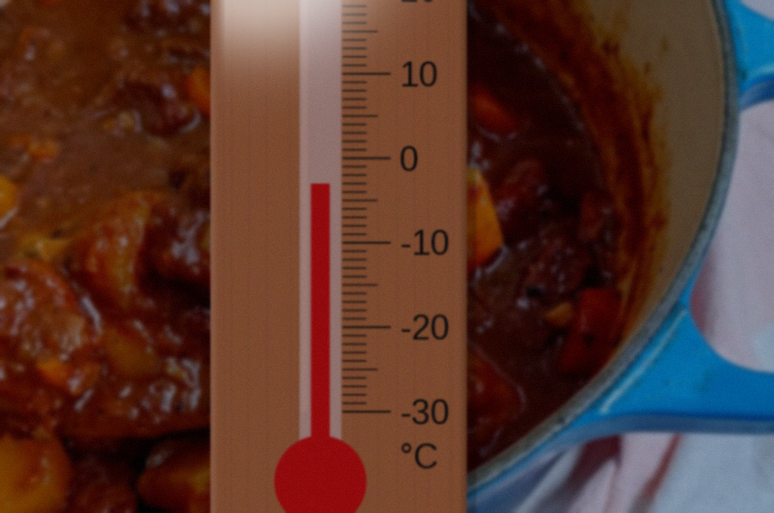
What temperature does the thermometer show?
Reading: -3 °C
